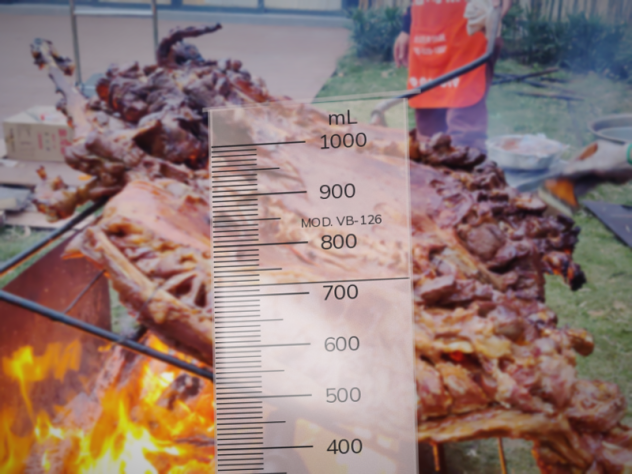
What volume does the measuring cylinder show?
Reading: 720 mL
